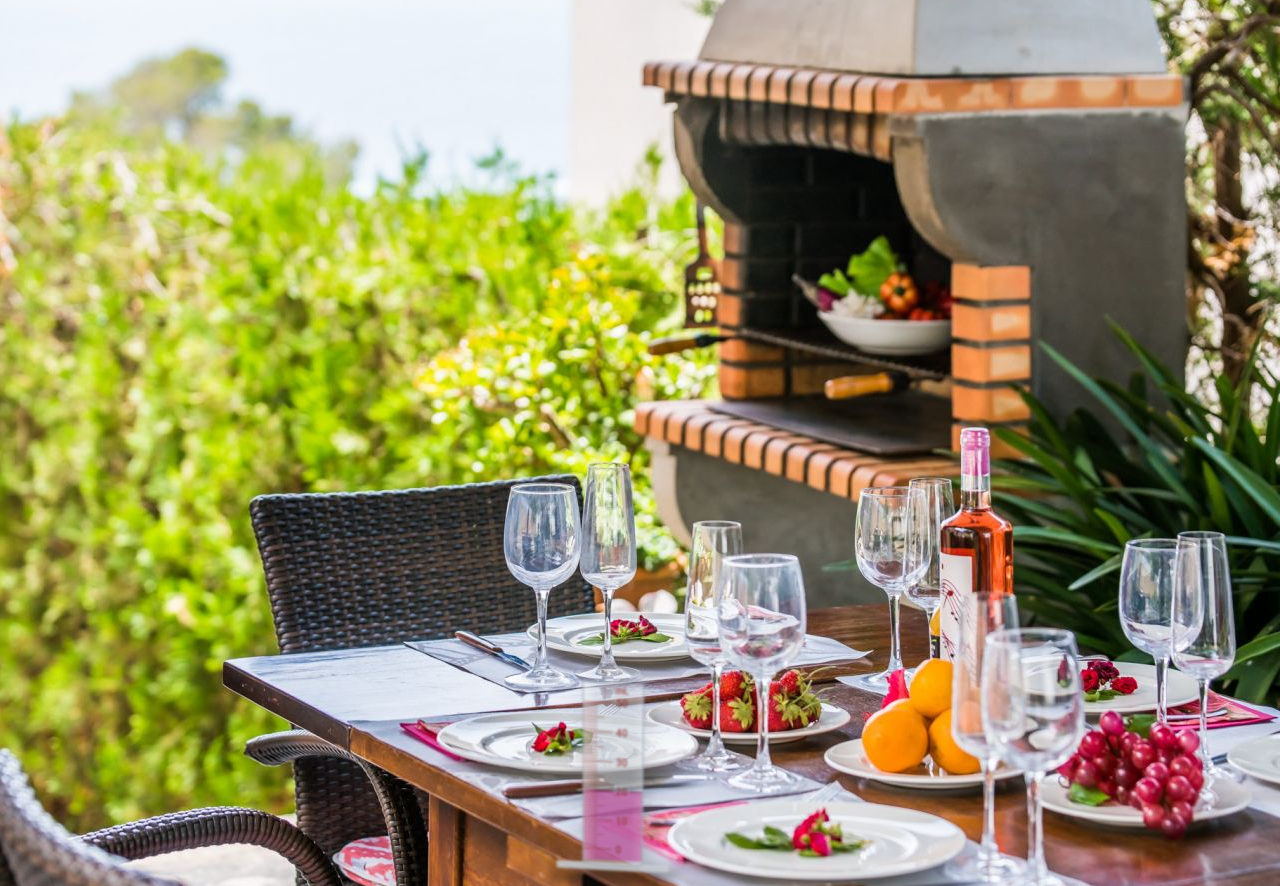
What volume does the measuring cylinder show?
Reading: 20 mL
